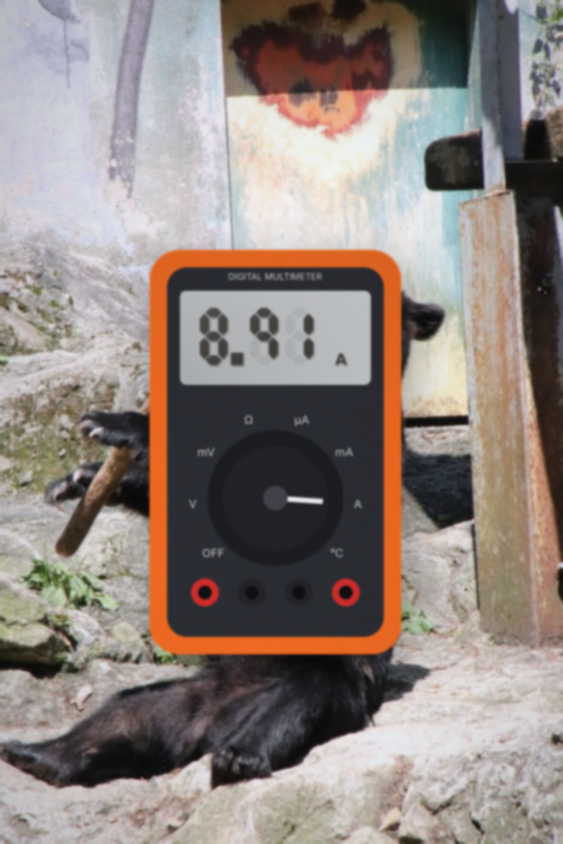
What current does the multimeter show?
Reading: 8.91 A
